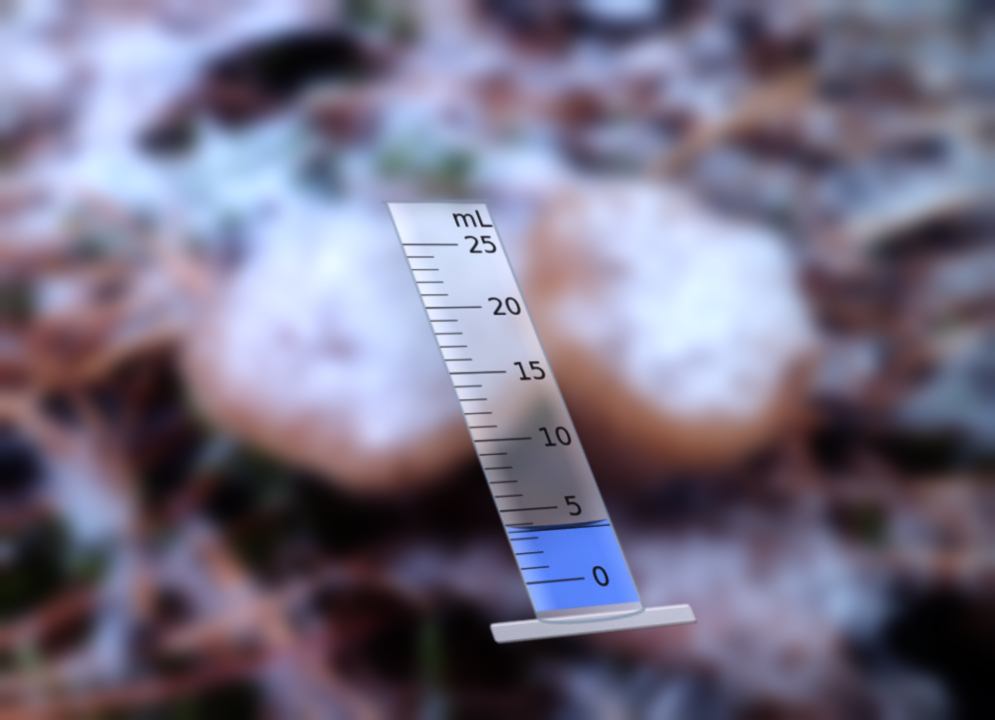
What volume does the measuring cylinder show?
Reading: 3.5 mL
